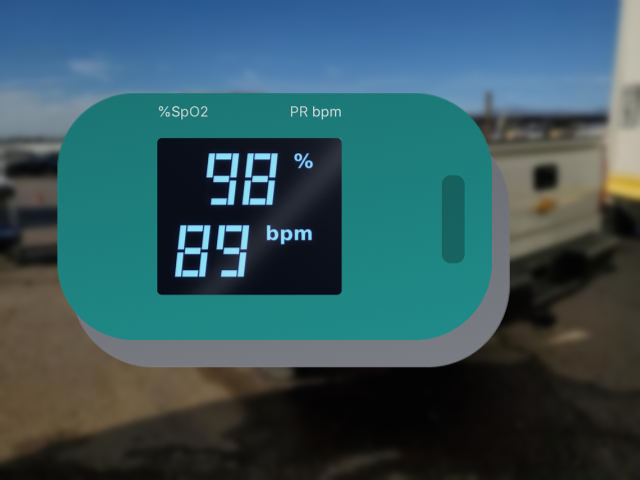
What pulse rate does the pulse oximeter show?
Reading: 89 bpm
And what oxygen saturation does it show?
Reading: 98 %
